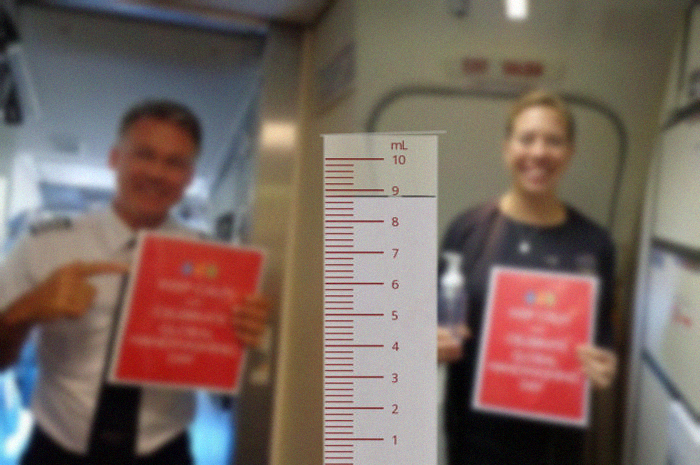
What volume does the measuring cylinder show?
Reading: 8.8 mL
